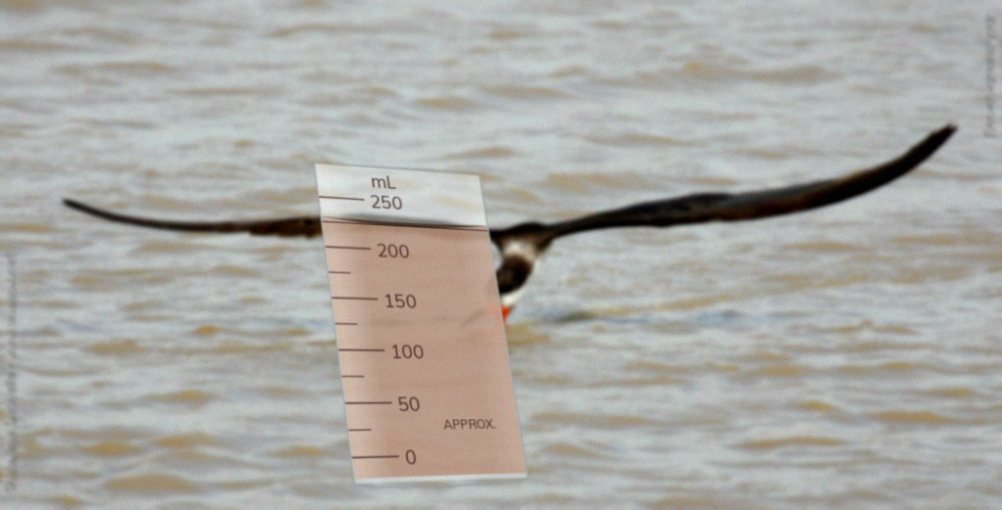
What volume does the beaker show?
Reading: 225 mL
